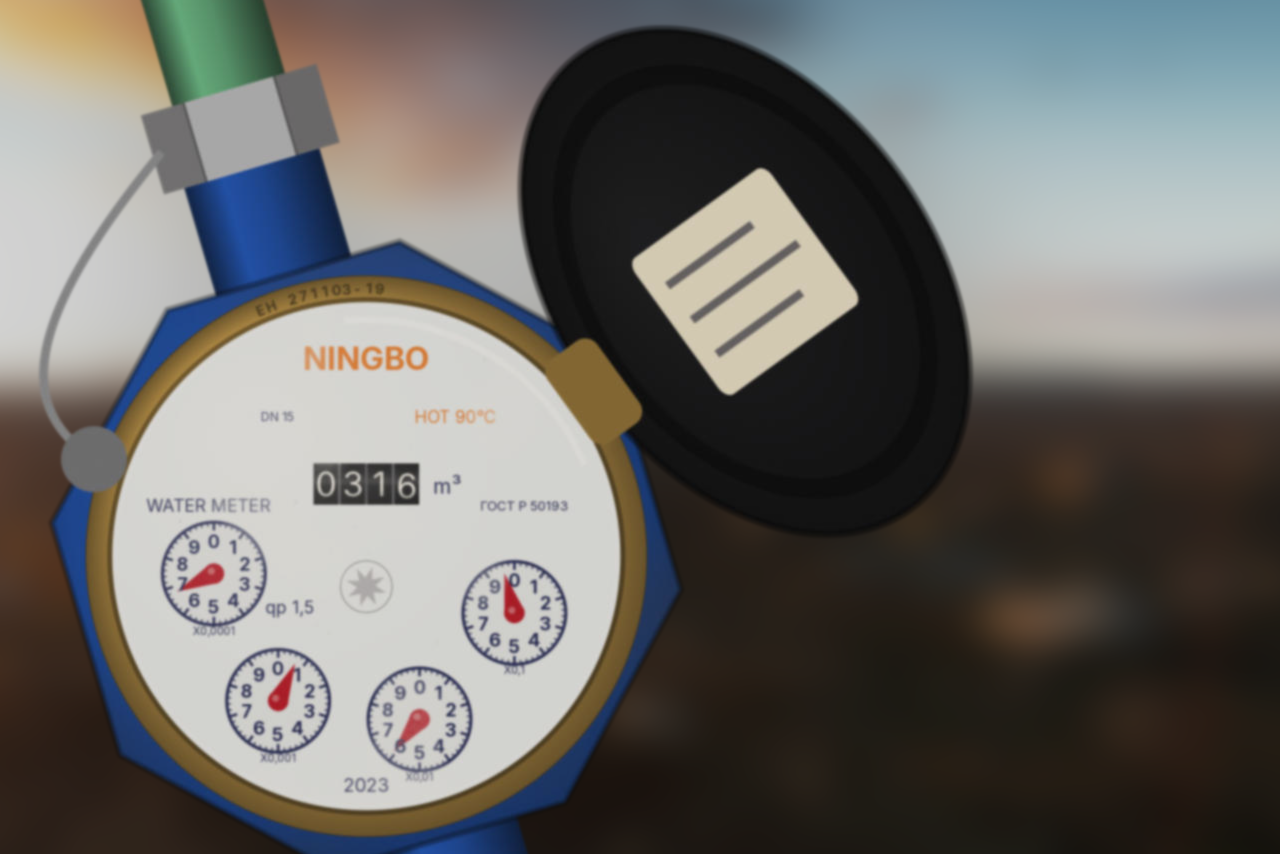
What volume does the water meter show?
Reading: 315.9606 m³
